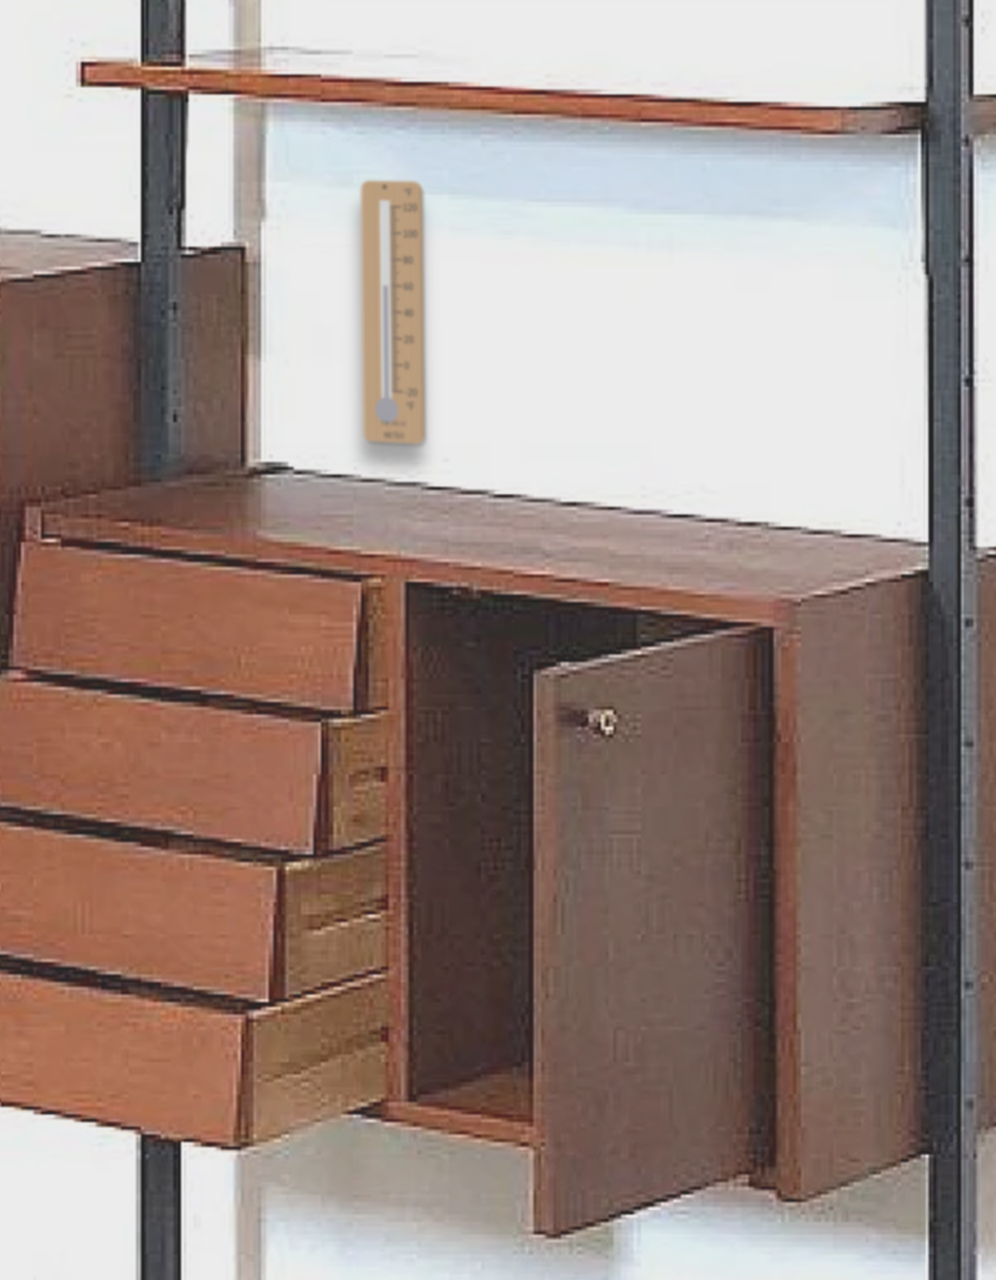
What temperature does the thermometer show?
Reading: 60 °F
